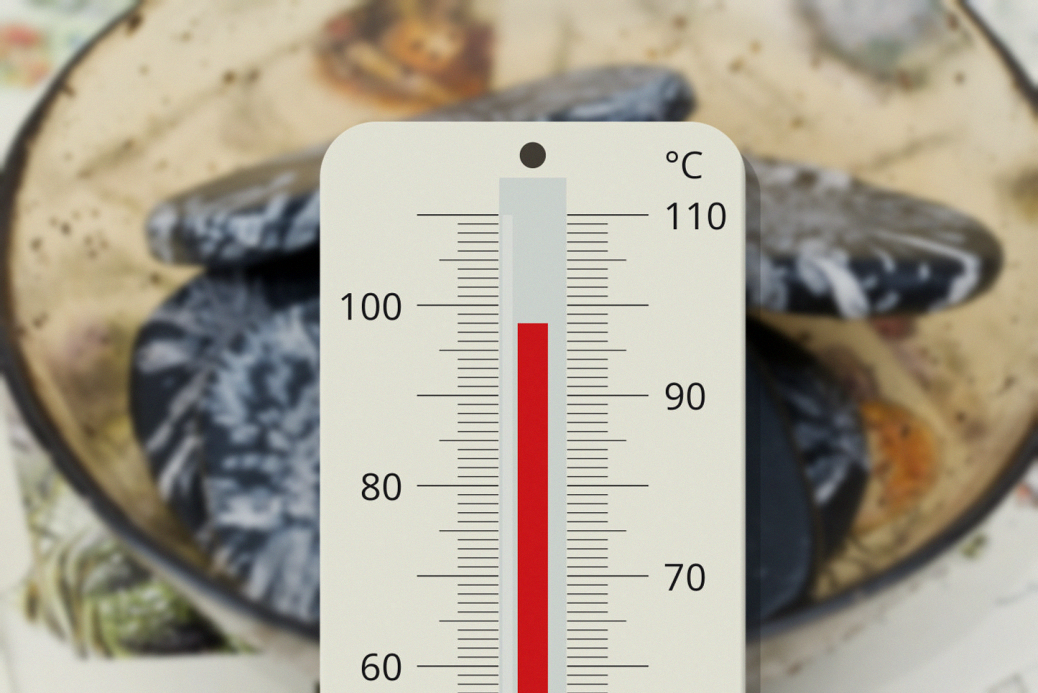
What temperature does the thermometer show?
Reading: 98 °C
